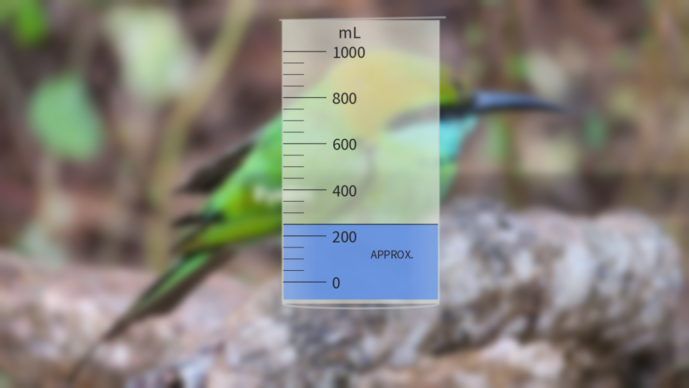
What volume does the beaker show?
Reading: 250 mL
